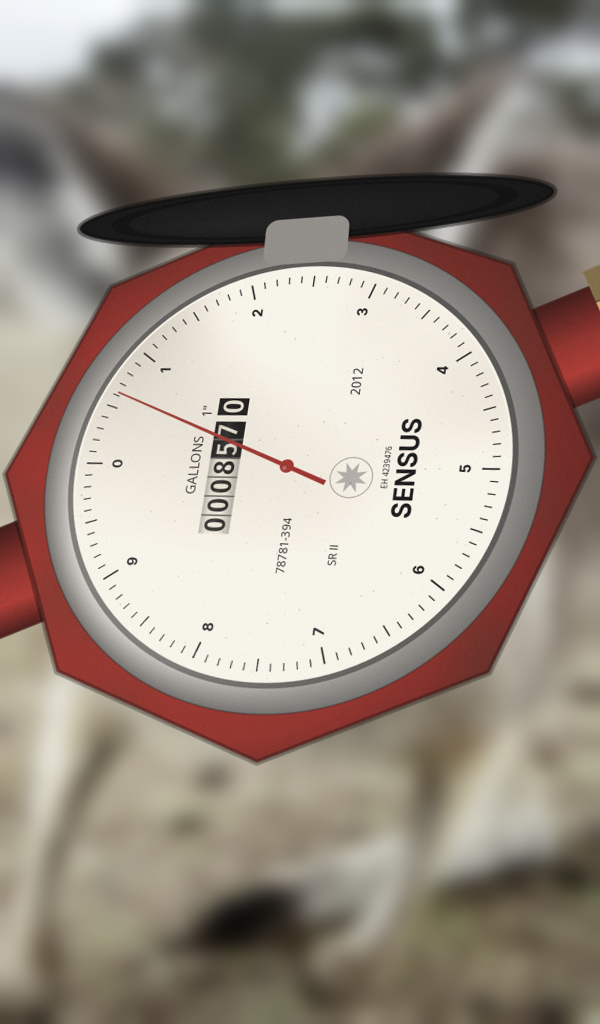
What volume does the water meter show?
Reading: 8570.6 gal
